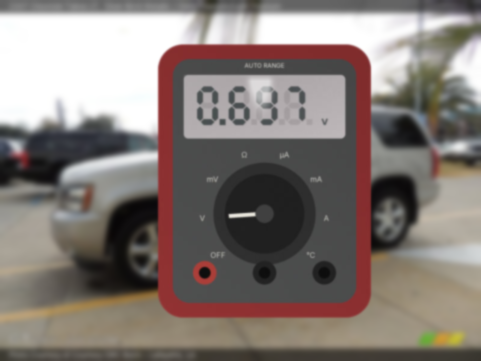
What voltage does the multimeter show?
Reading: 0.697 V
